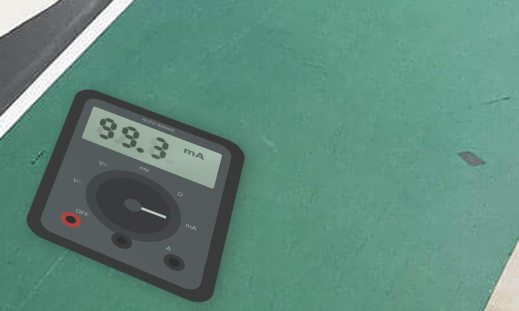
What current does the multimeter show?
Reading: 99.3 mA
